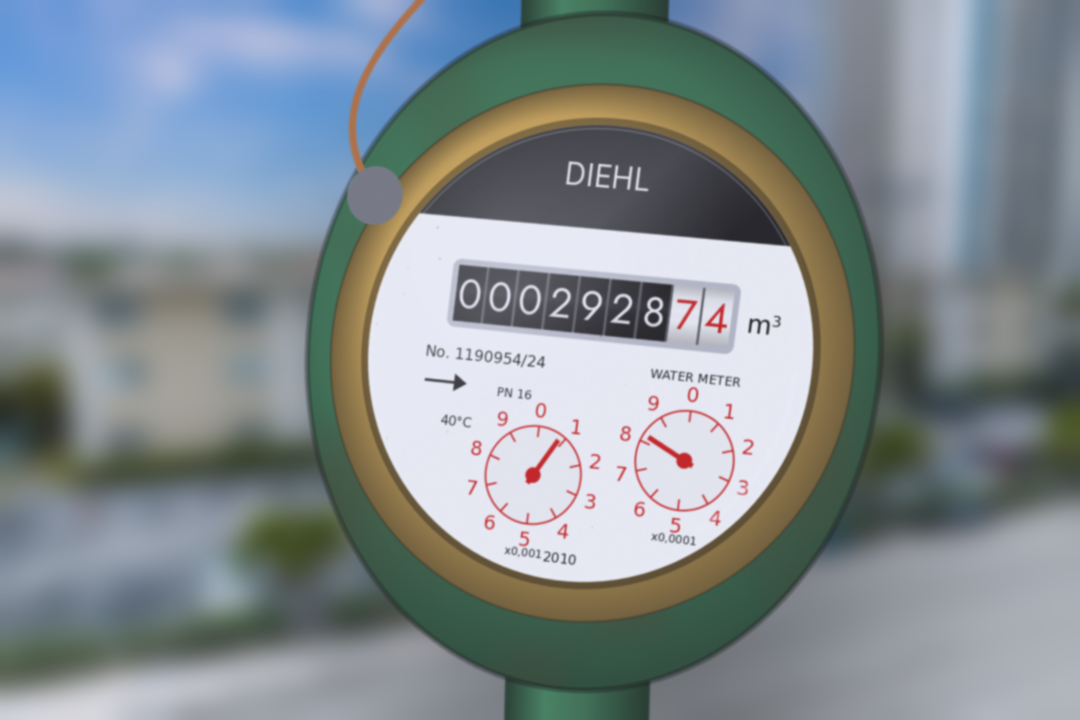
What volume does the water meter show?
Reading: 2928.7408 m³
